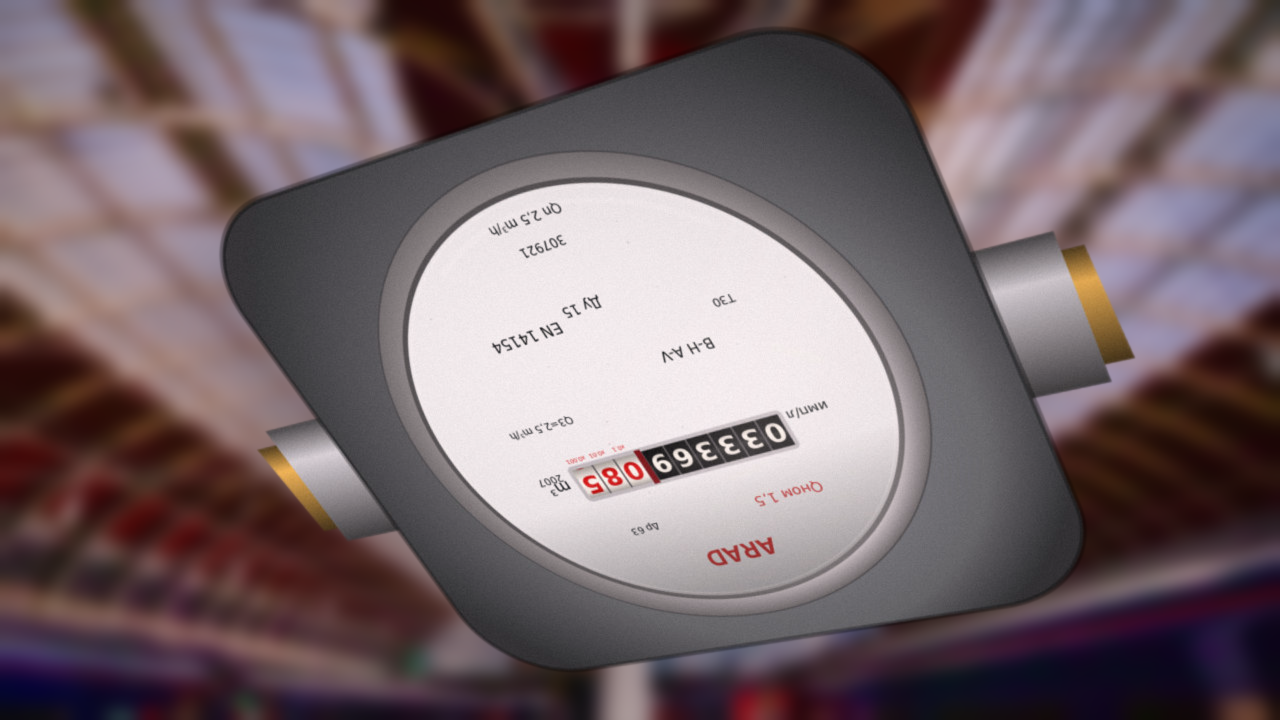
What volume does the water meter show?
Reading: 33369.085 m³
